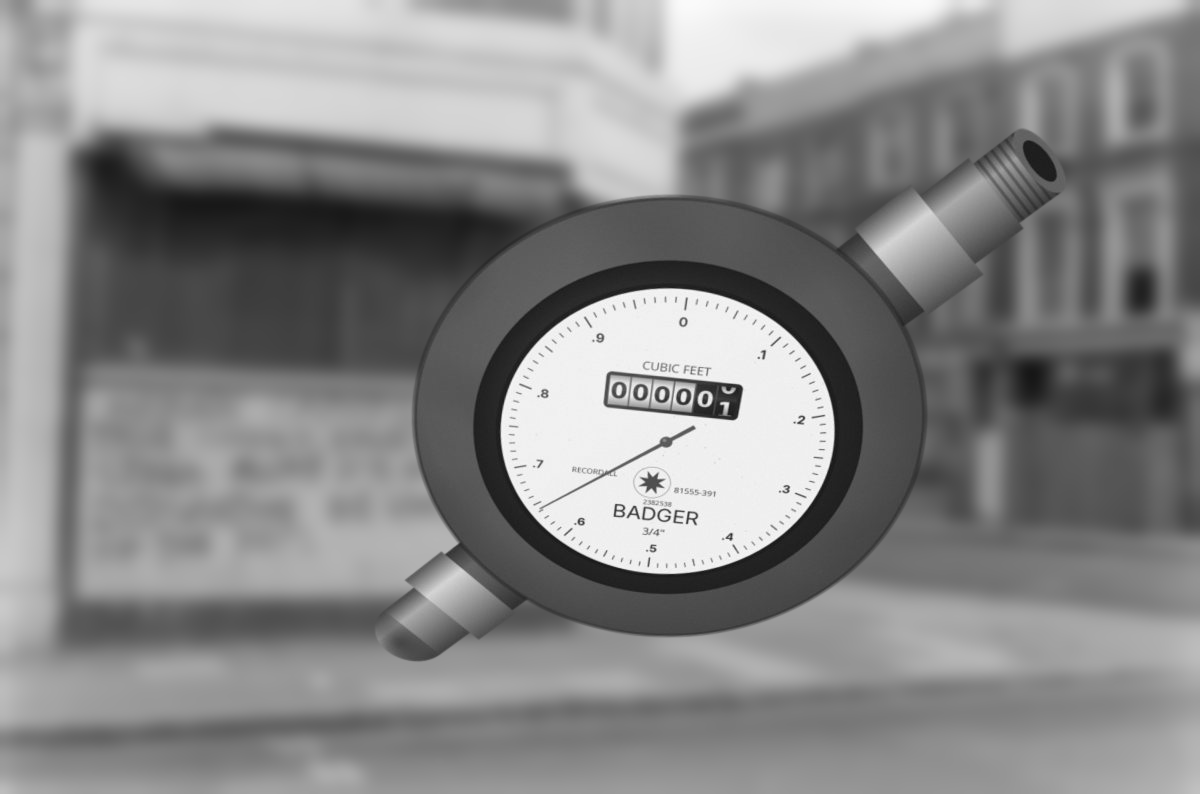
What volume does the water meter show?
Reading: 0.64 ft³
